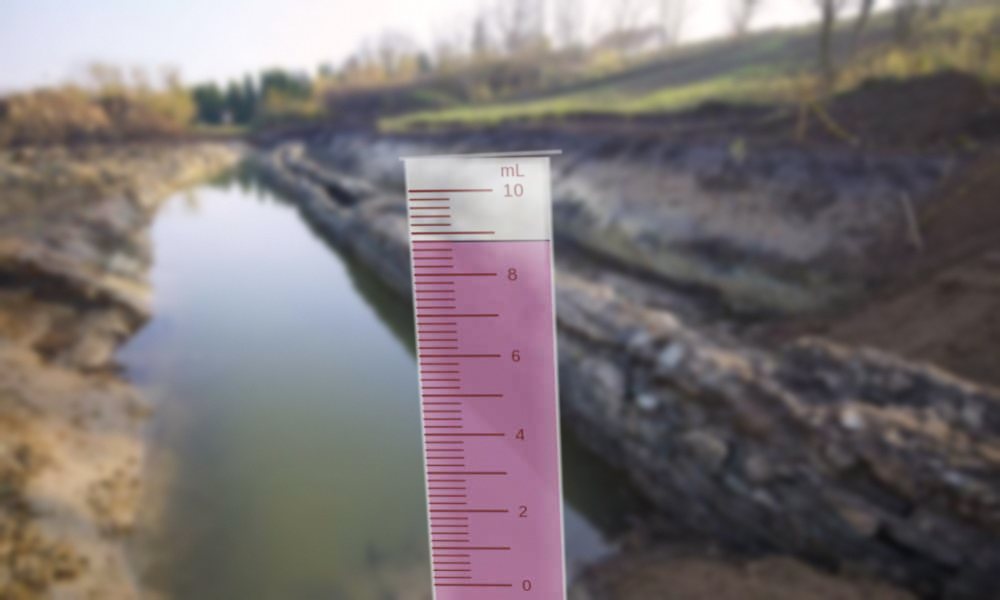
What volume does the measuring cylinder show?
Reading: 8.8 mL
